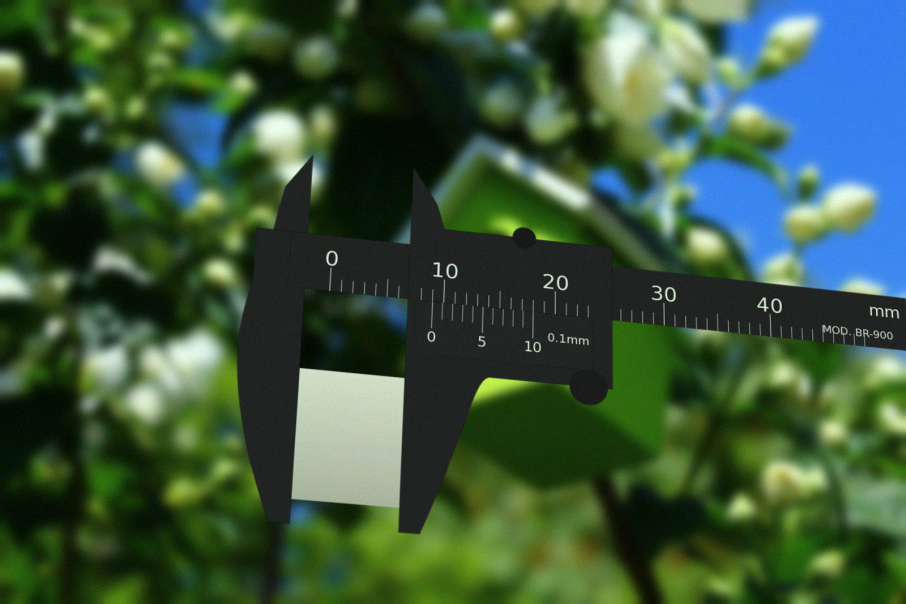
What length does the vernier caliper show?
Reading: 9.0 mm
